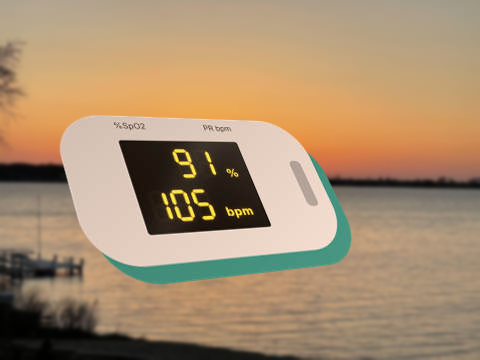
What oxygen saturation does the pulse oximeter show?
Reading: 91 %
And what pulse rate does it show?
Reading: 105 bpm
